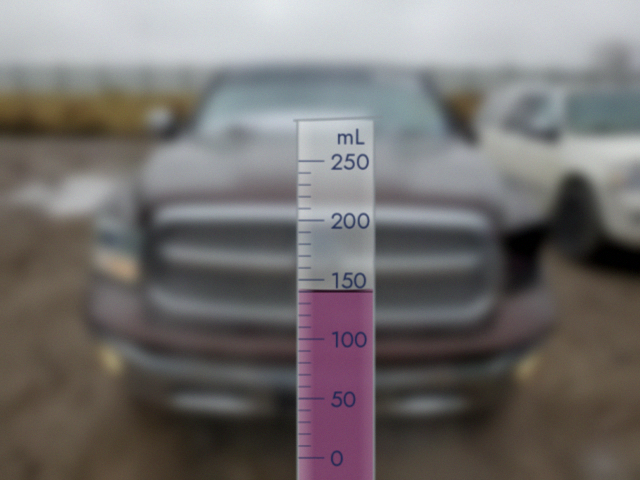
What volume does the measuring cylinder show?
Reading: 140 mL
